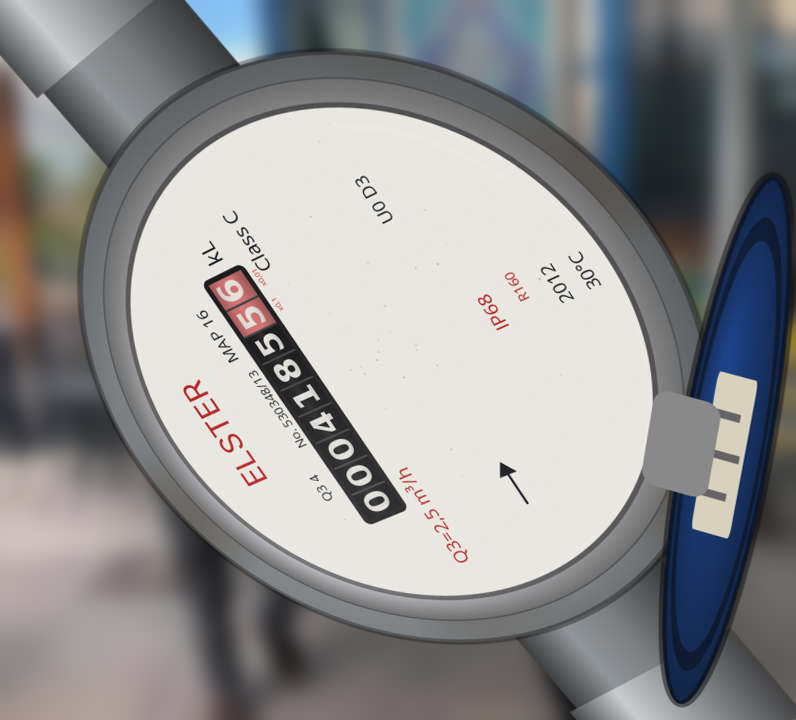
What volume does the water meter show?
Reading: 4185.56 kL
